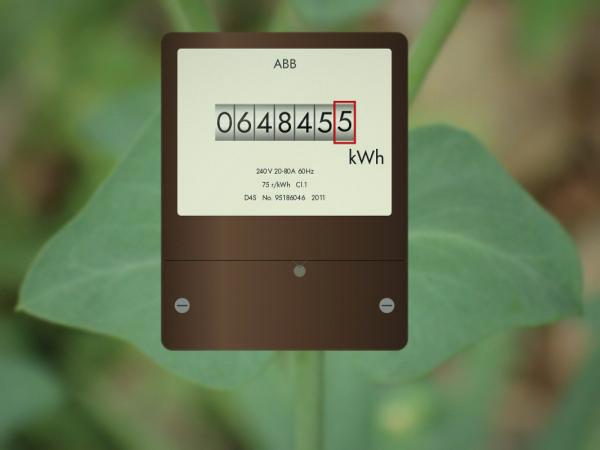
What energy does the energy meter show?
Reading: 64845.5 kWh
